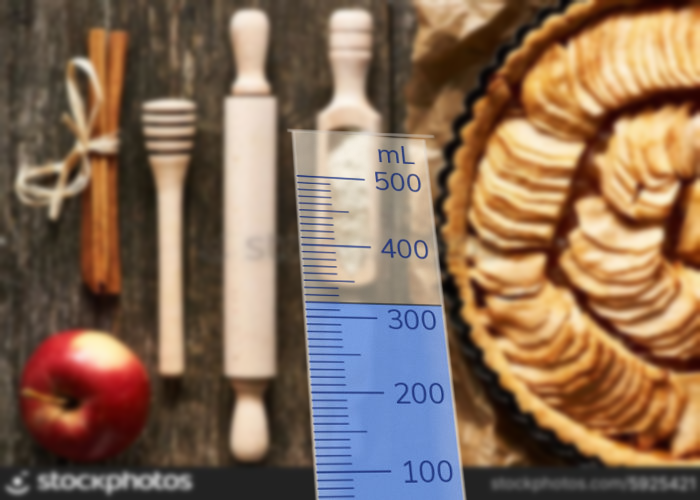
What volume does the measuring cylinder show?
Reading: 320 mL
